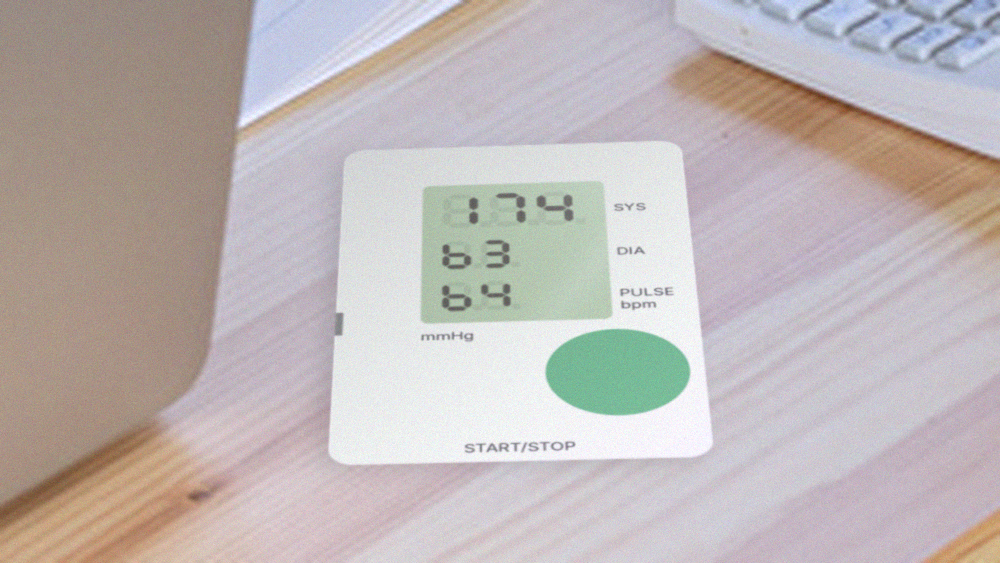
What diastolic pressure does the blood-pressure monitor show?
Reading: 63 mmHg
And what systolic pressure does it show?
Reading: 174 mmHg
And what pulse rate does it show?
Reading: 64 bpm
